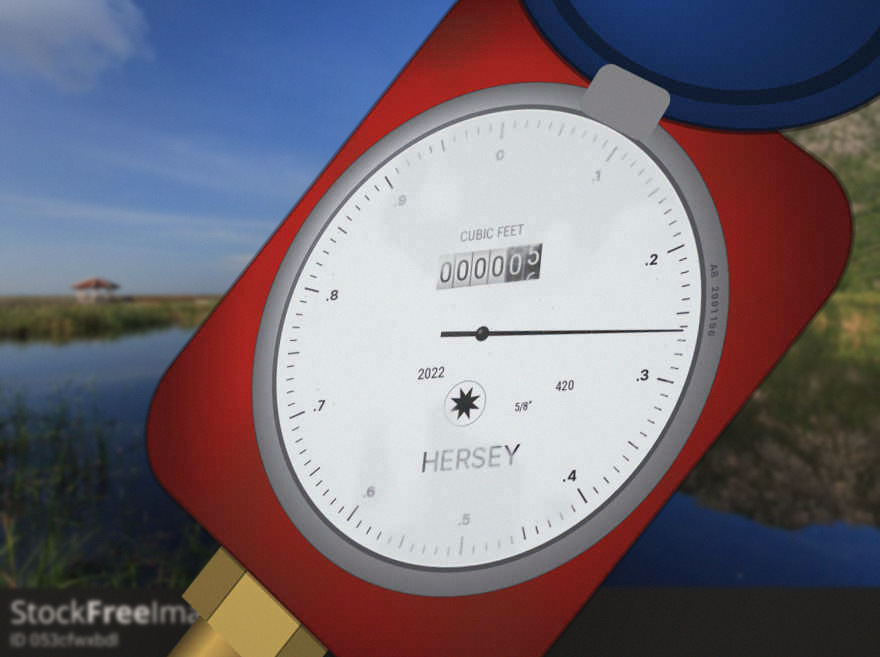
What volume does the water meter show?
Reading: 5.26 ft³
